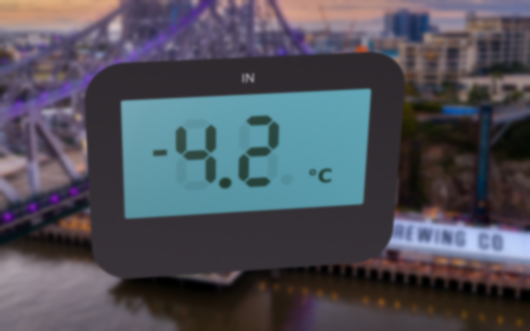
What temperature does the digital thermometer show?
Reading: -4.2 °C
